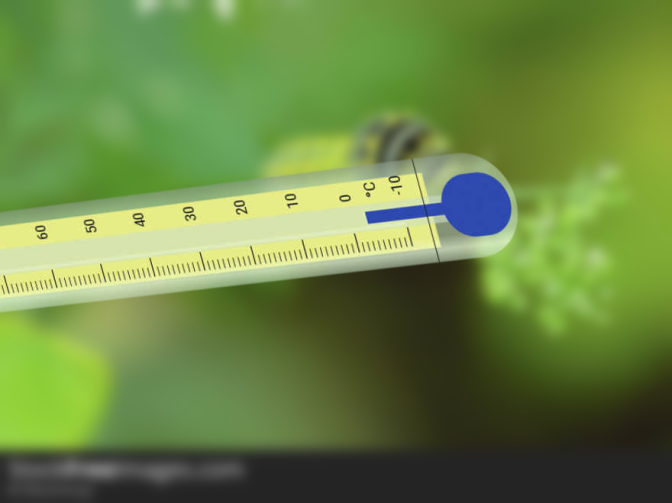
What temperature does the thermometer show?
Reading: -3 °C
